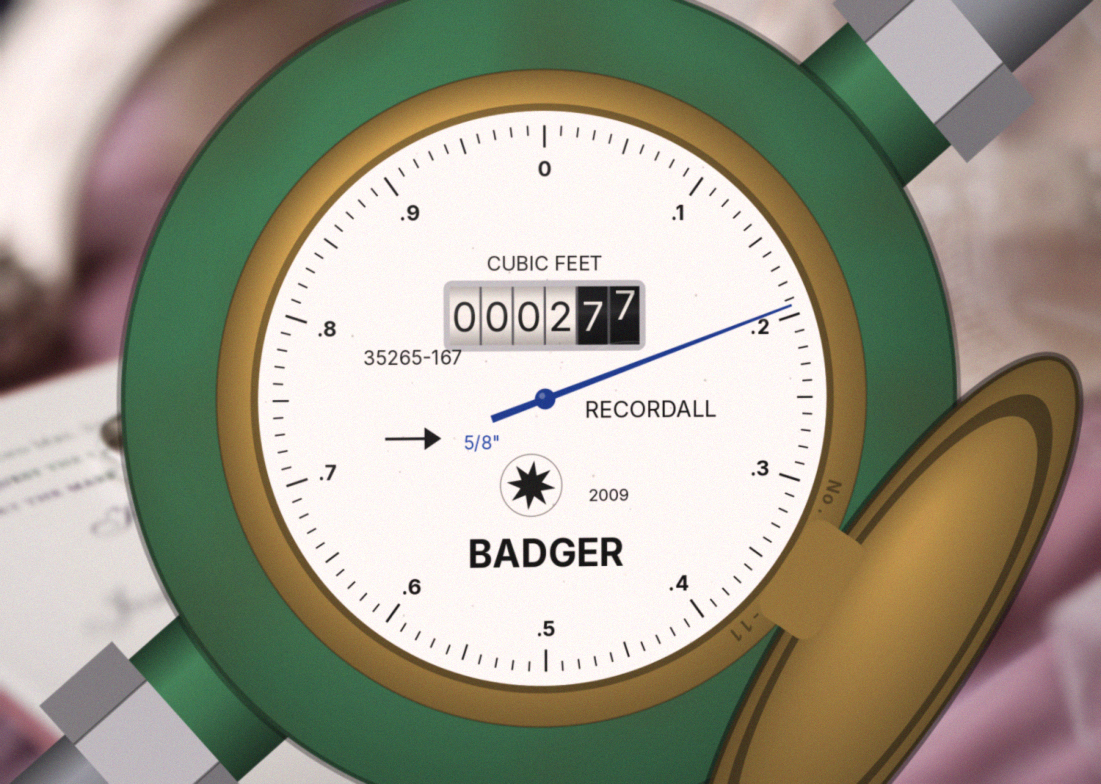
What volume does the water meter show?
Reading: 277.19 ft³
